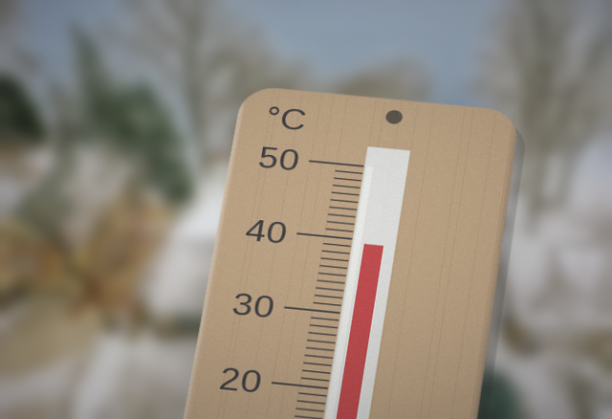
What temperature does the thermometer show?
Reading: 39.5 °C
